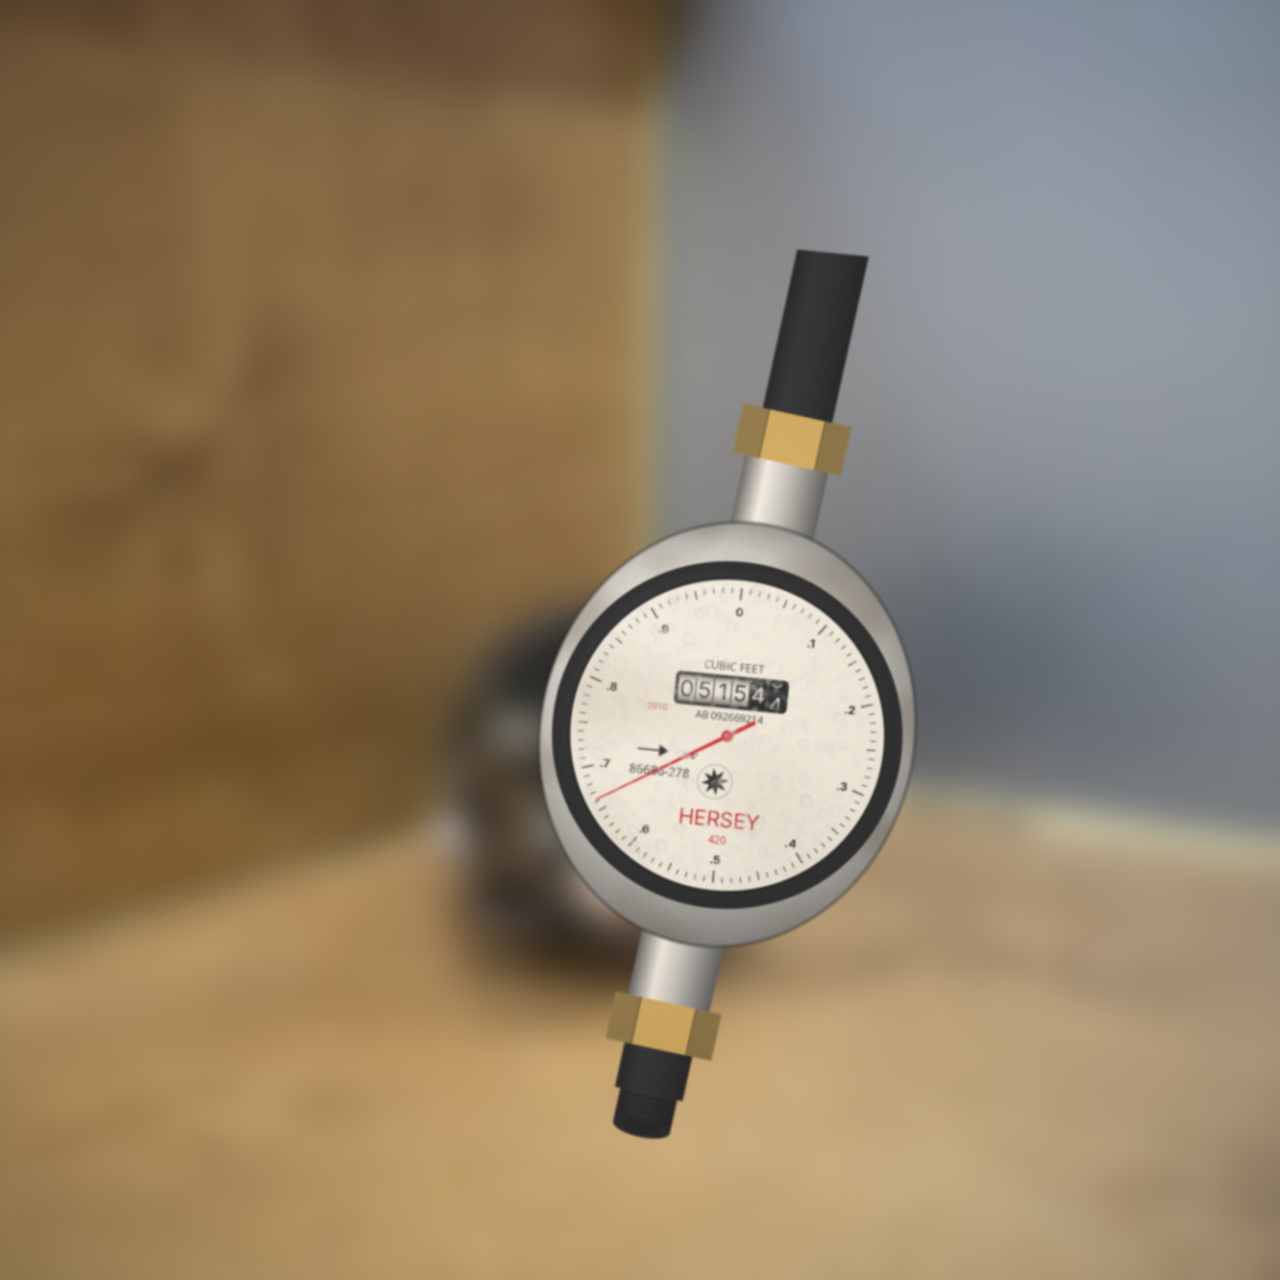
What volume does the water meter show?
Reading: 51543.66 ft³
